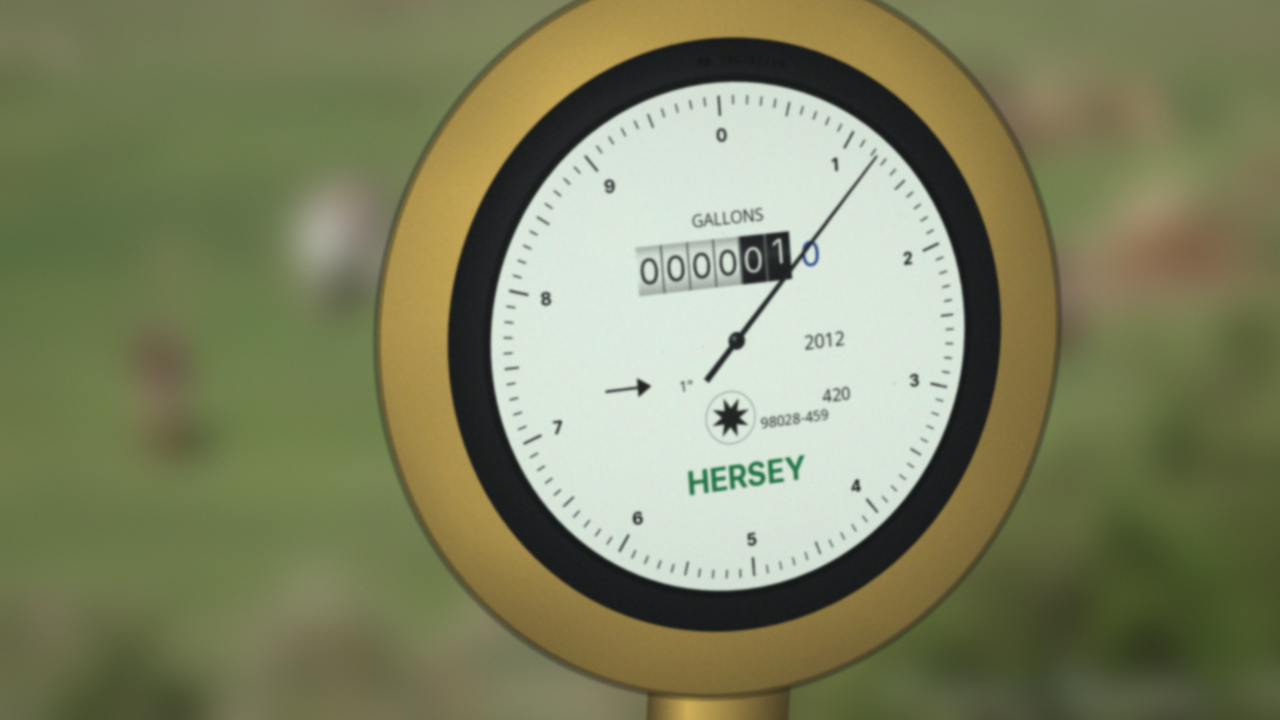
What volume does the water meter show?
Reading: 11.2 gal
